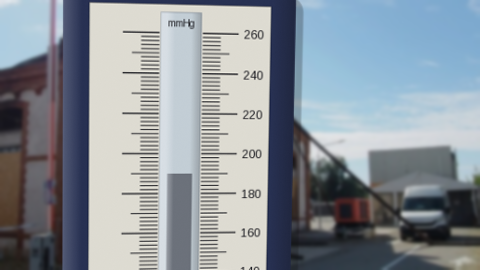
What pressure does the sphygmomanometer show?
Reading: 190 mmHg
